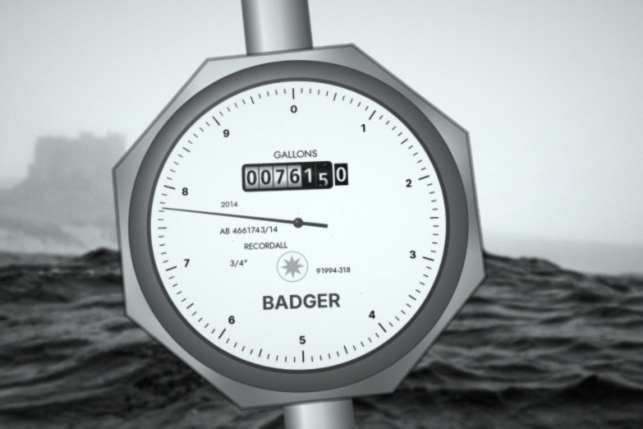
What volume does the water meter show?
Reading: 76147.7 gal
